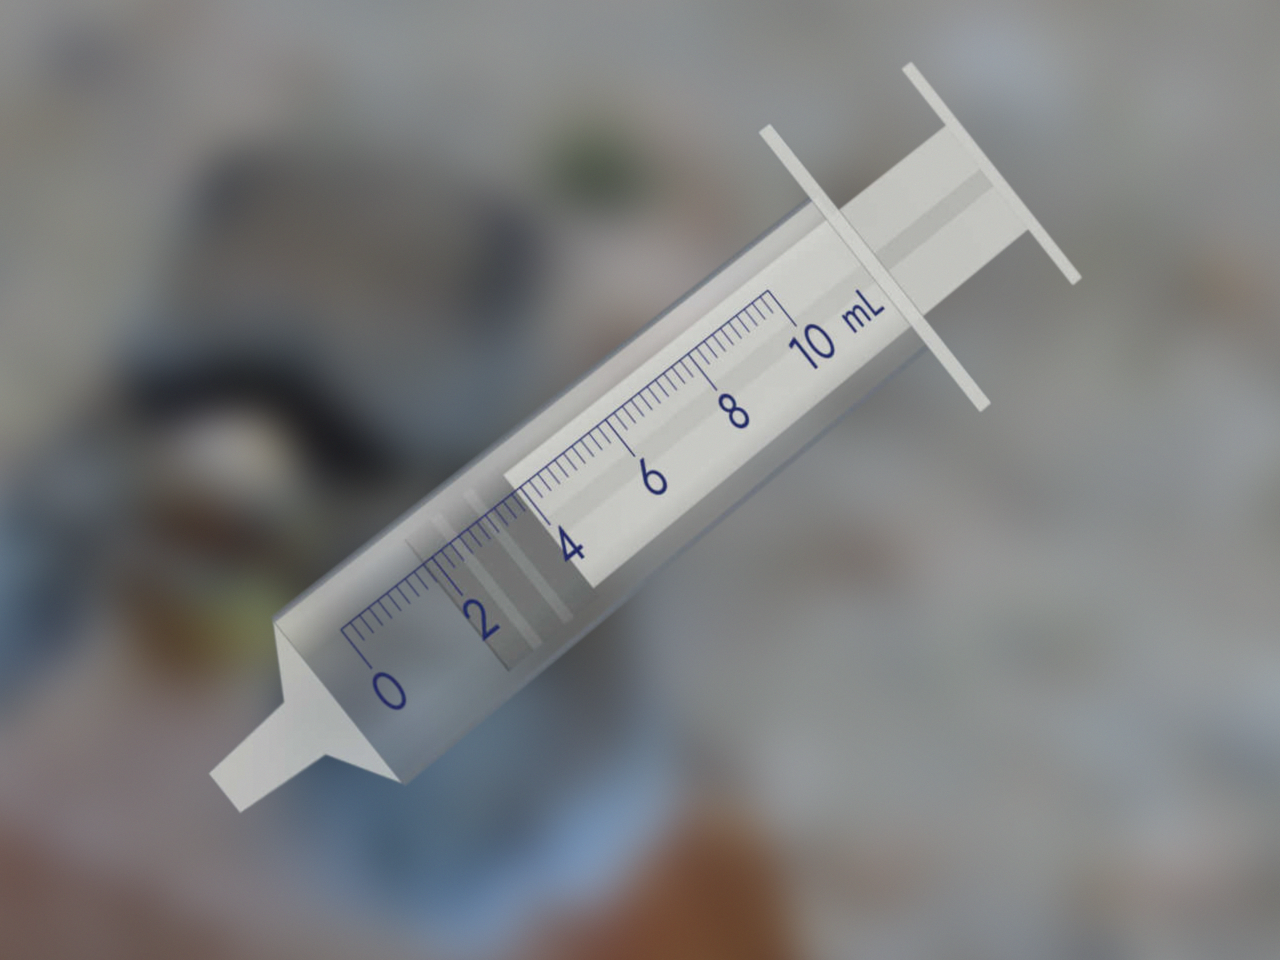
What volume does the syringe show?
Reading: 1.8 mL
